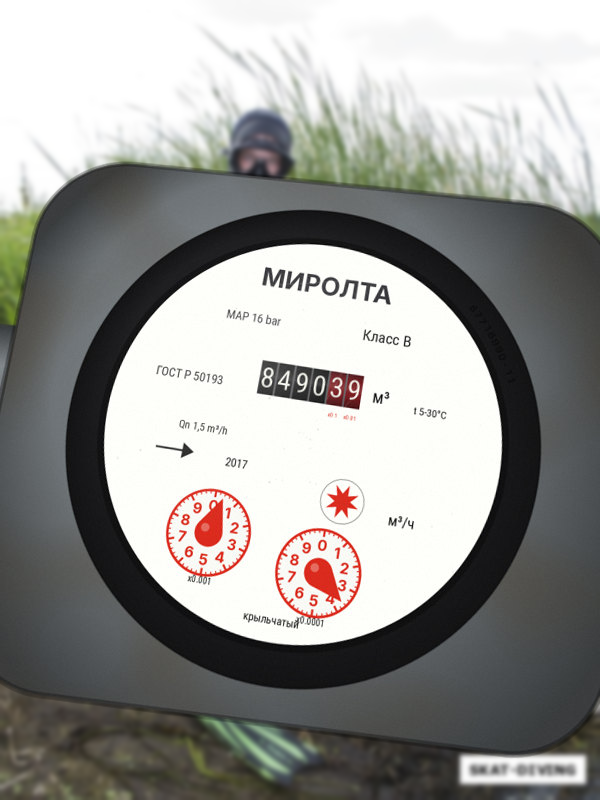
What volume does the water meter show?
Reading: 8490.3903 m³
